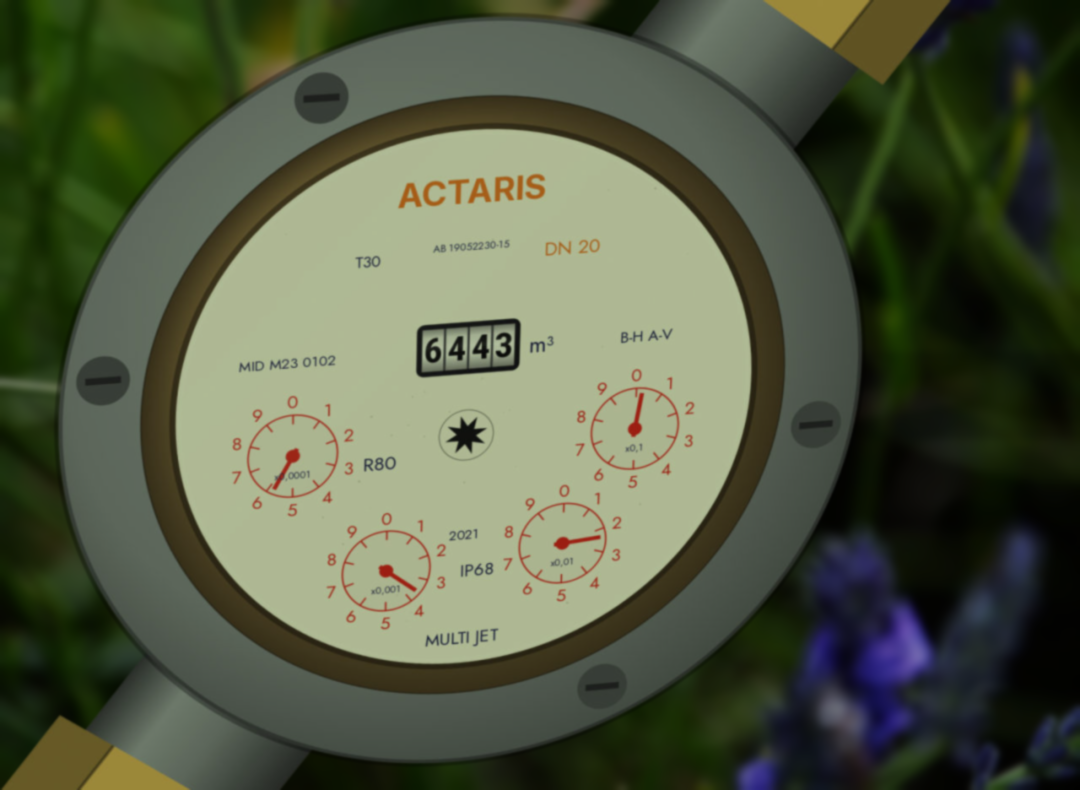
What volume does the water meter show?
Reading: 6443.0235 m³
